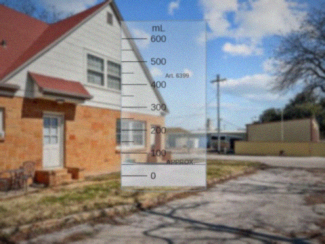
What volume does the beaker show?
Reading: 50 mL
